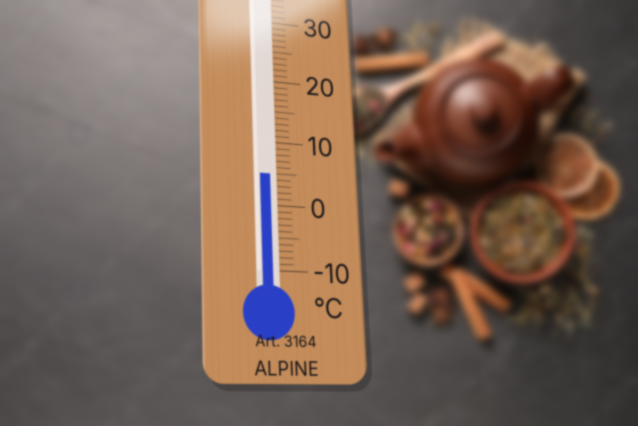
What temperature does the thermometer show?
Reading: 5 °C
